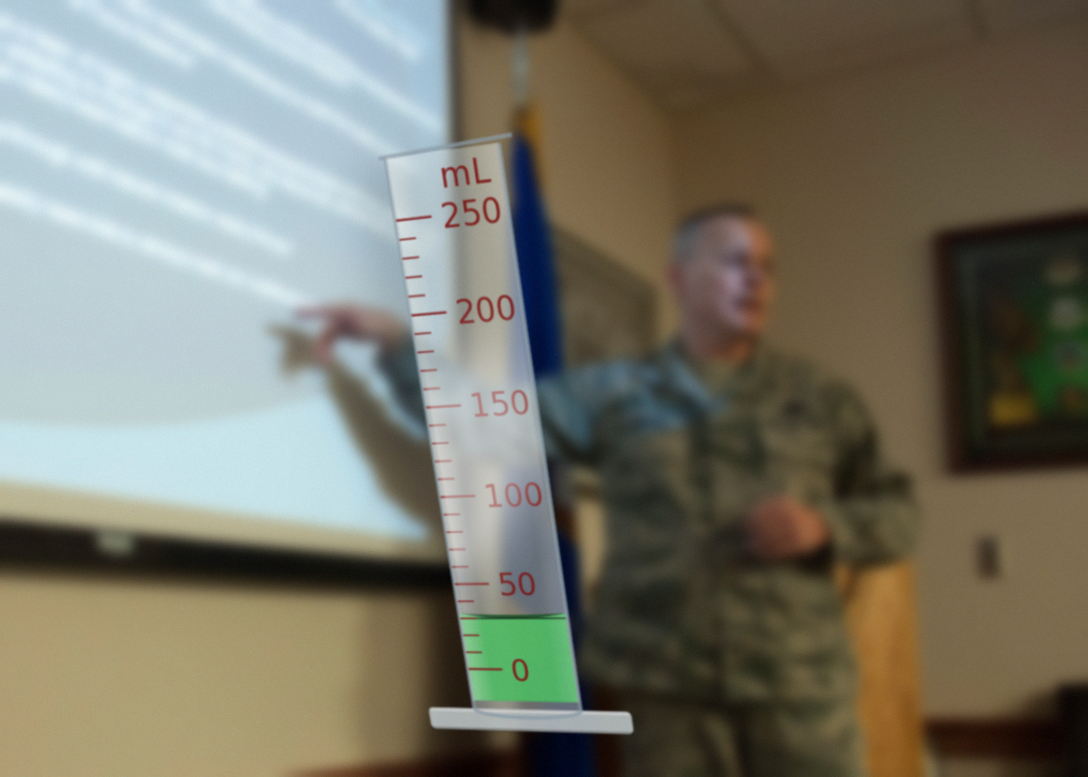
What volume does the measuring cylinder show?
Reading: 30 mL
